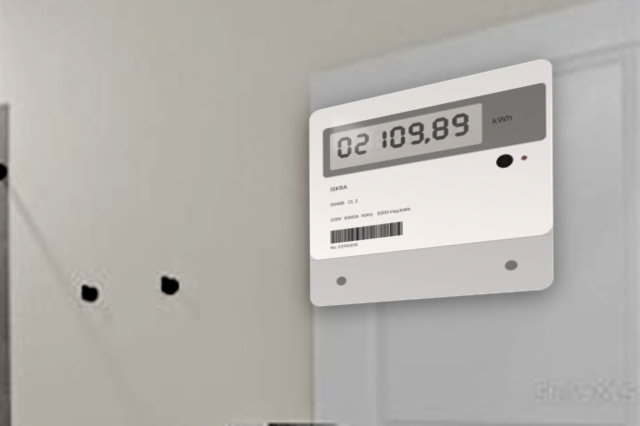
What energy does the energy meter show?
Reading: 2109.89 kWh
